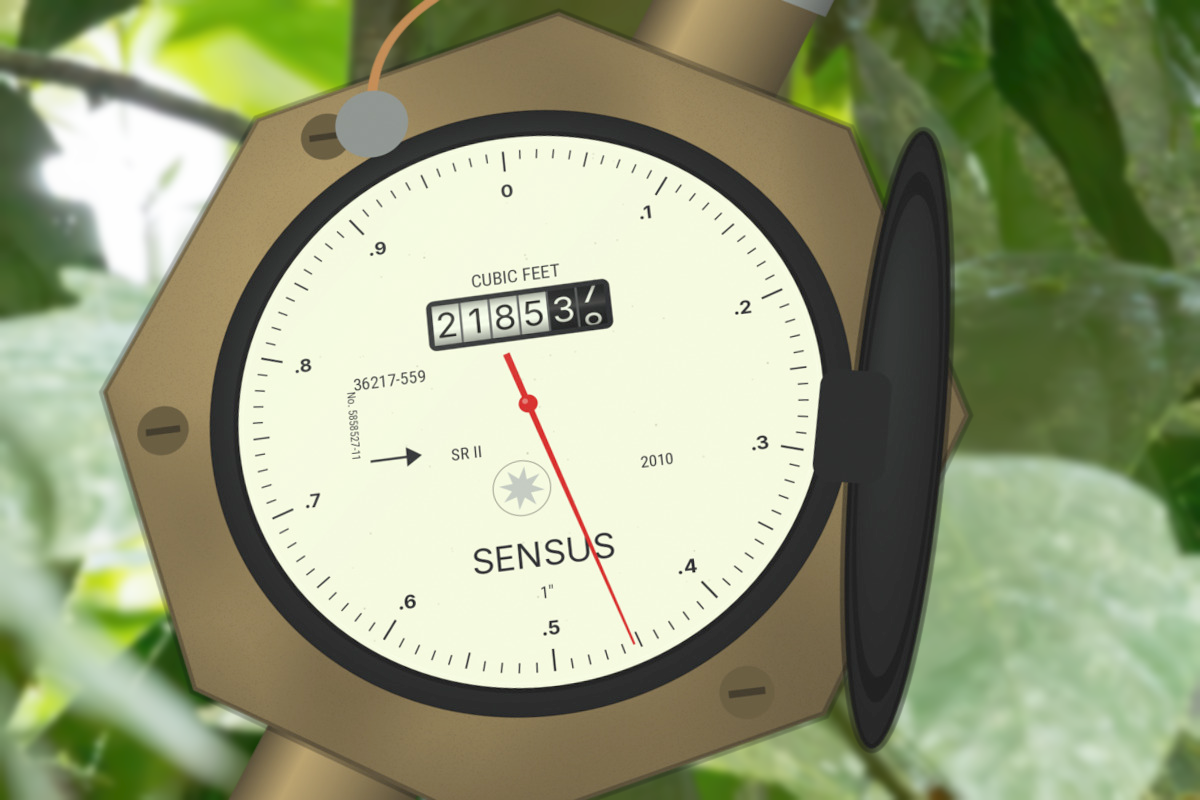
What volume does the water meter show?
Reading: 218537.45 ft³
